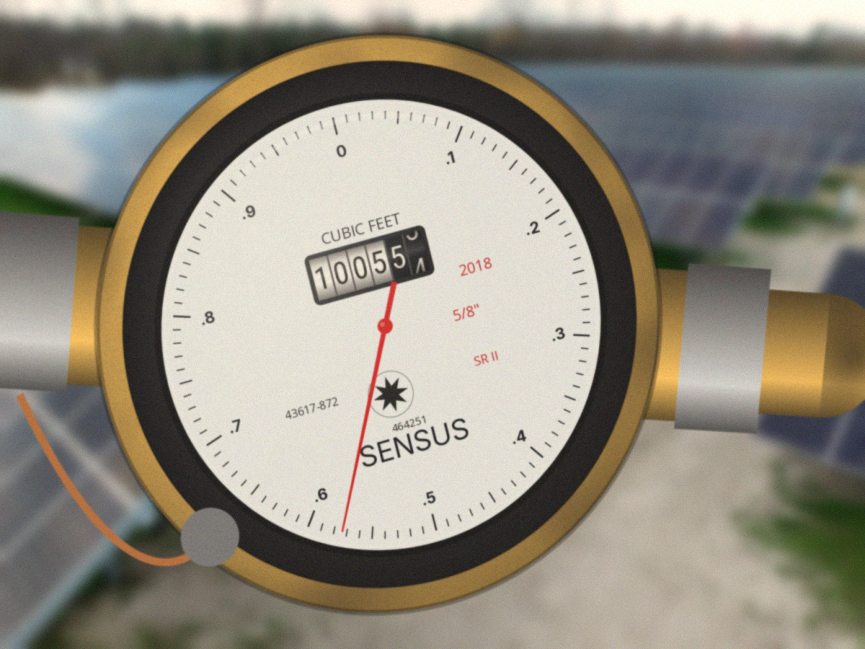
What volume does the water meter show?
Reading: 100553.57 ft³
